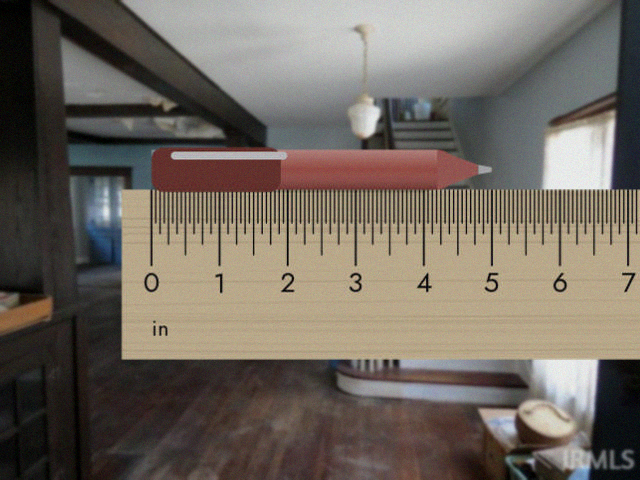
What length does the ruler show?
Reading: 5 in
